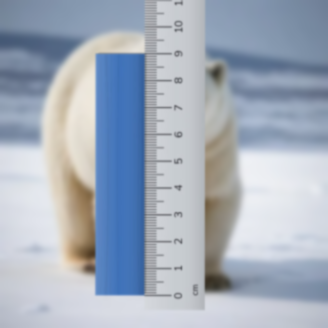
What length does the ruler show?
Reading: 9 cm
